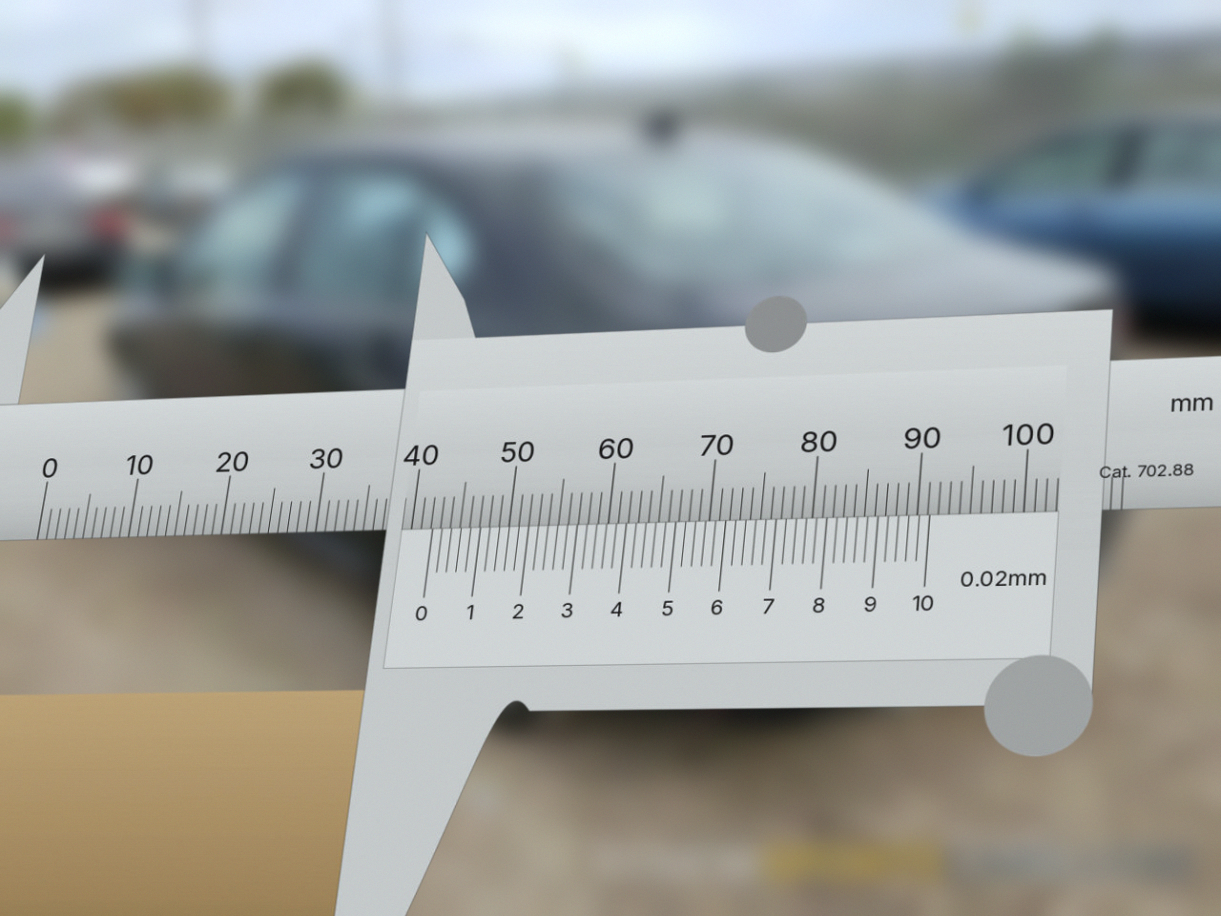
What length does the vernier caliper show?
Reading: 42.2 mm
